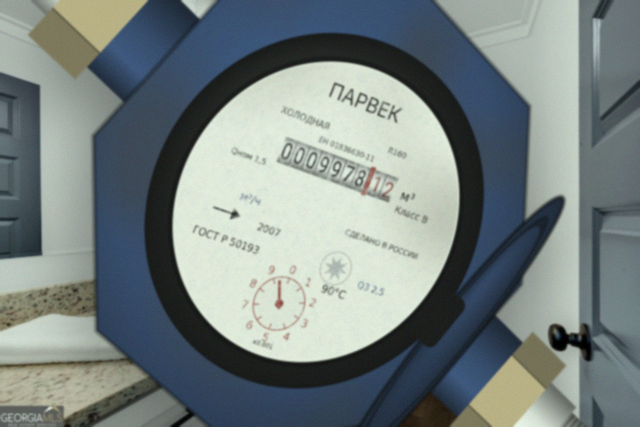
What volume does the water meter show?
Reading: 9978.119 m³
